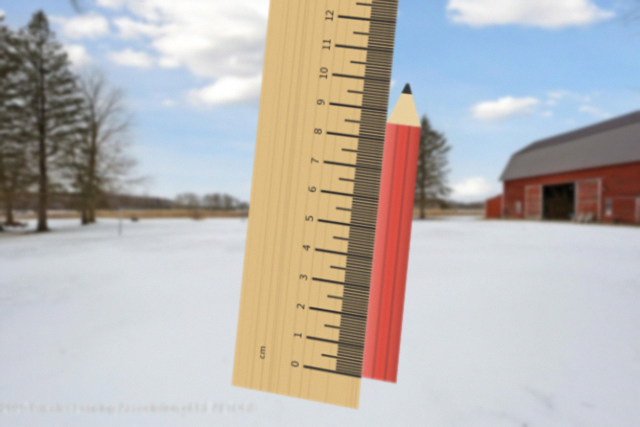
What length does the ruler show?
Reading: 10 cm
